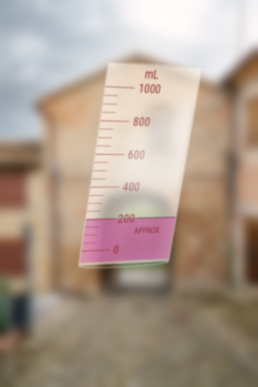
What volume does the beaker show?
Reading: 200 mL
